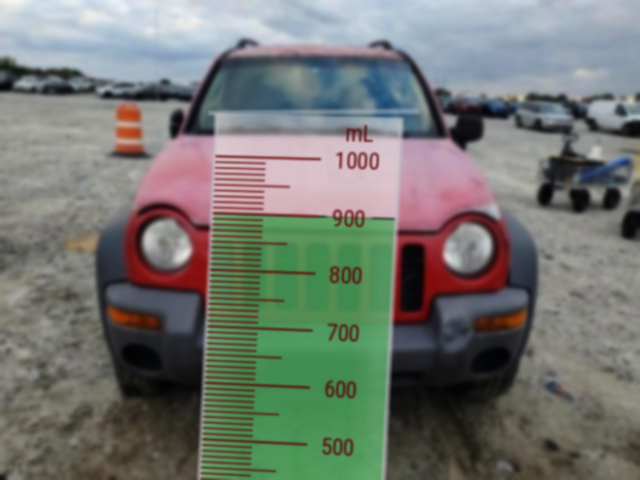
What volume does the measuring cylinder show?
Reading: 900 mL
